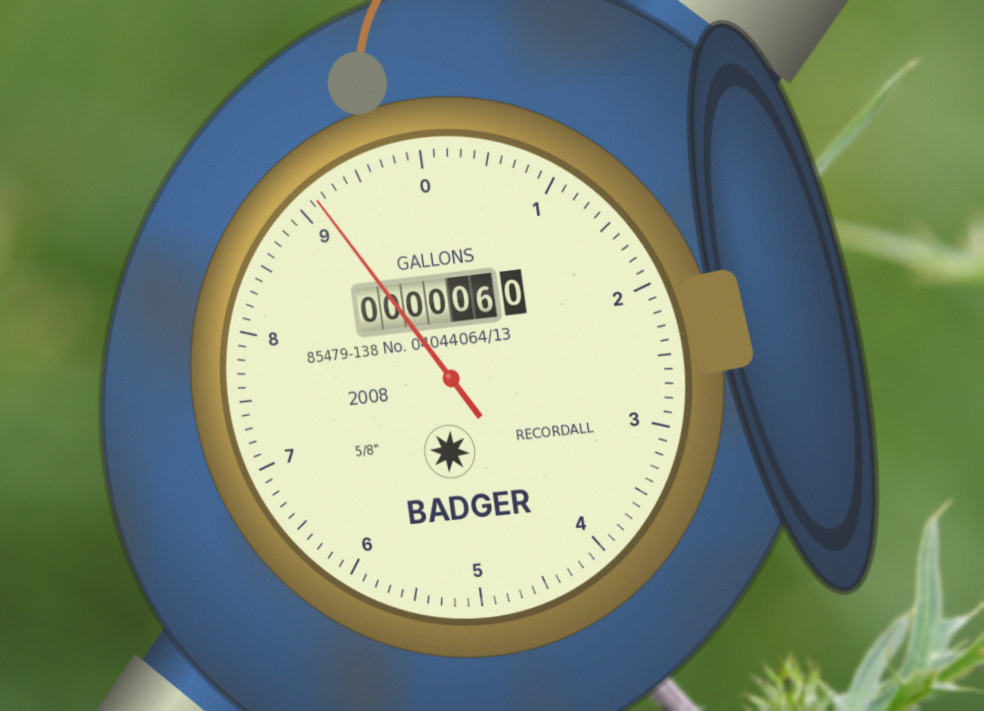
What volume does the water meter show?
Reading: 59.1 gal
